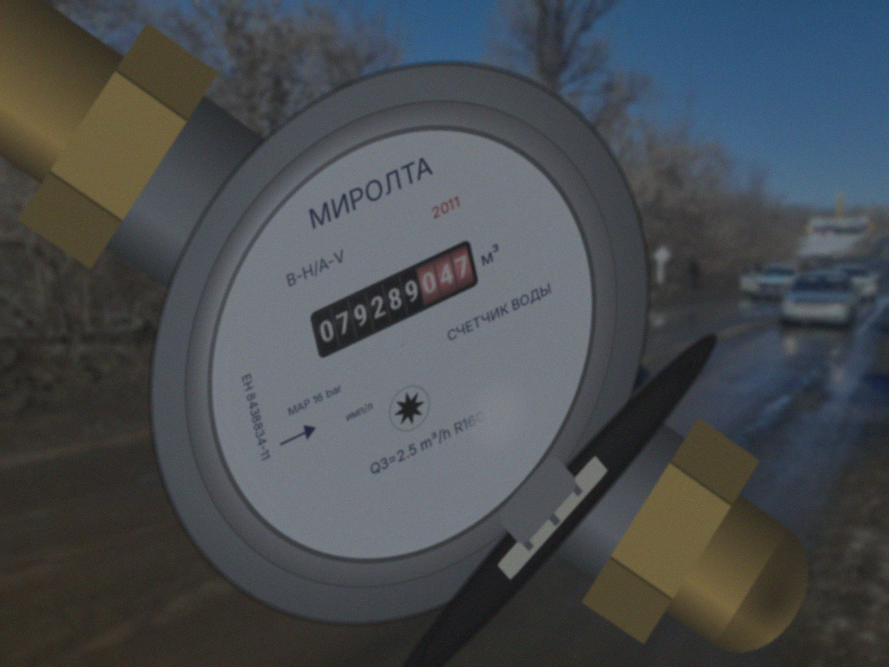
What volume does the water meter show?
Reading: 79289.047 m³
